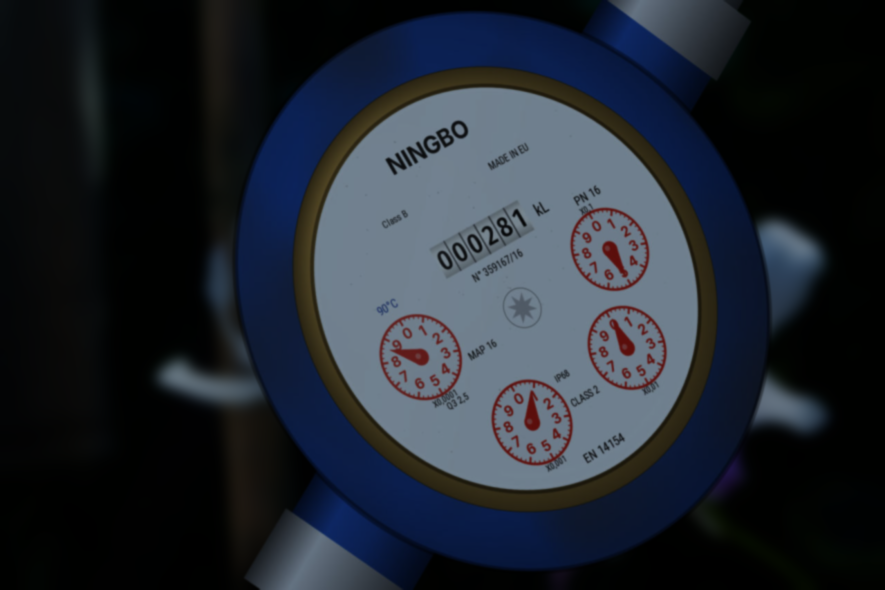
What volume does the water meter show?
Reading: 281.5008 kL
